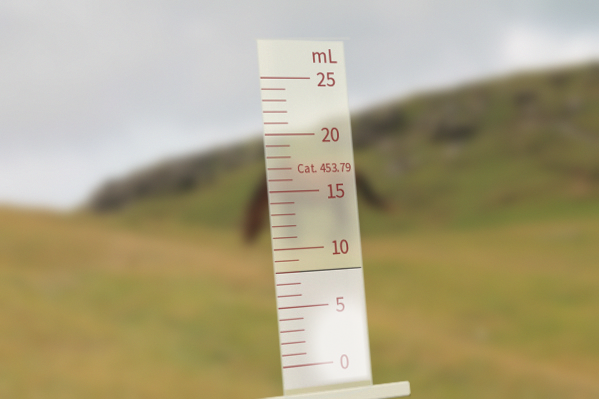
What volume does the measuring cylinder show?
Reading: 8 mL
